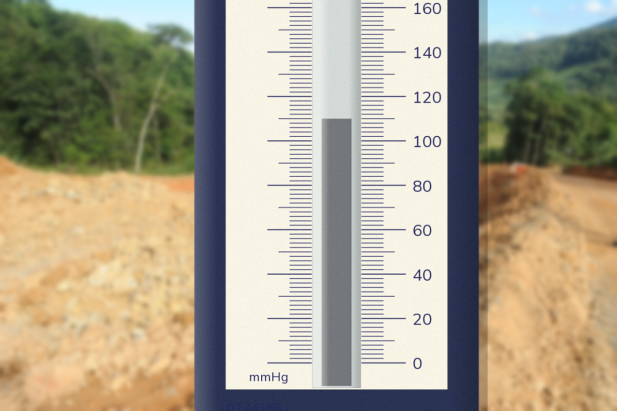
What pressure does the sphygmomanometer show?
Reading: 110 mmHg
